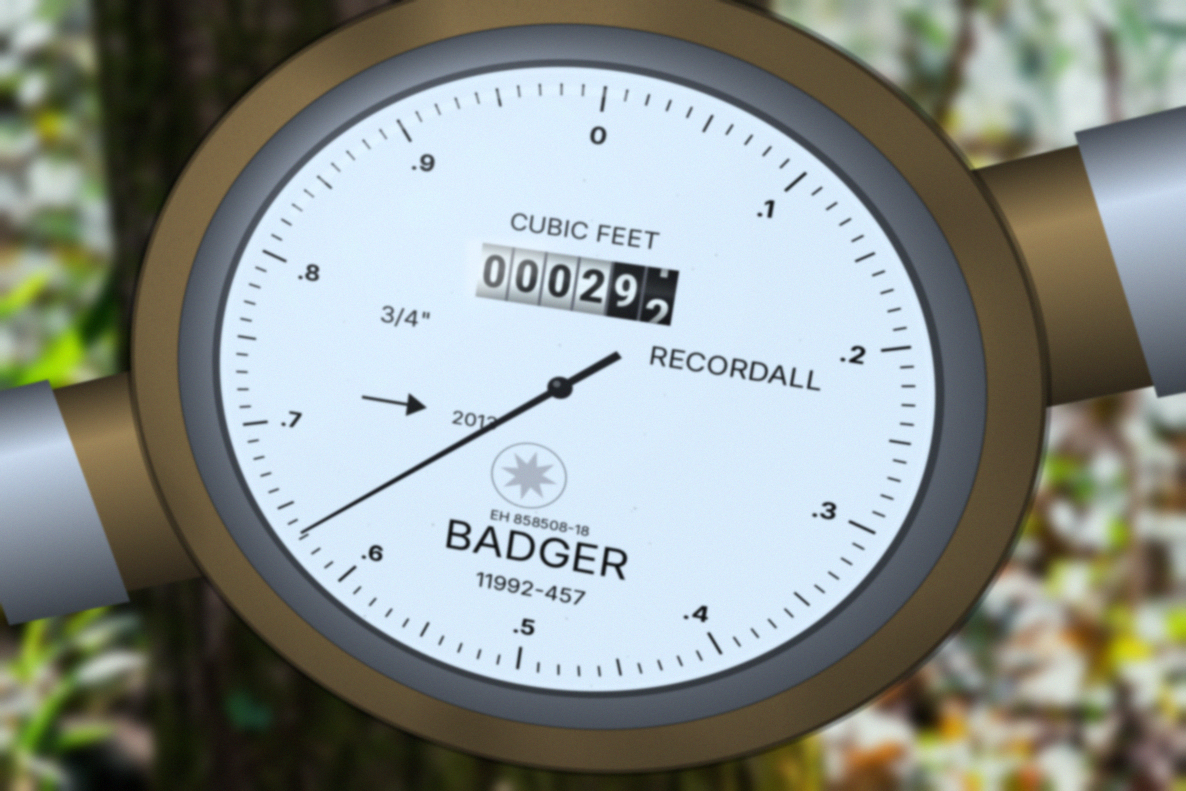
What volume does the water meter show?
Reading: 291.63 ft³
